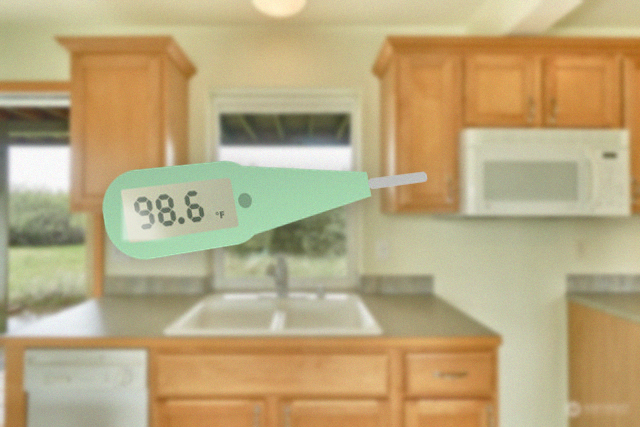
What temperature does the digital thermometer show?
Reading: 98.6 °F
